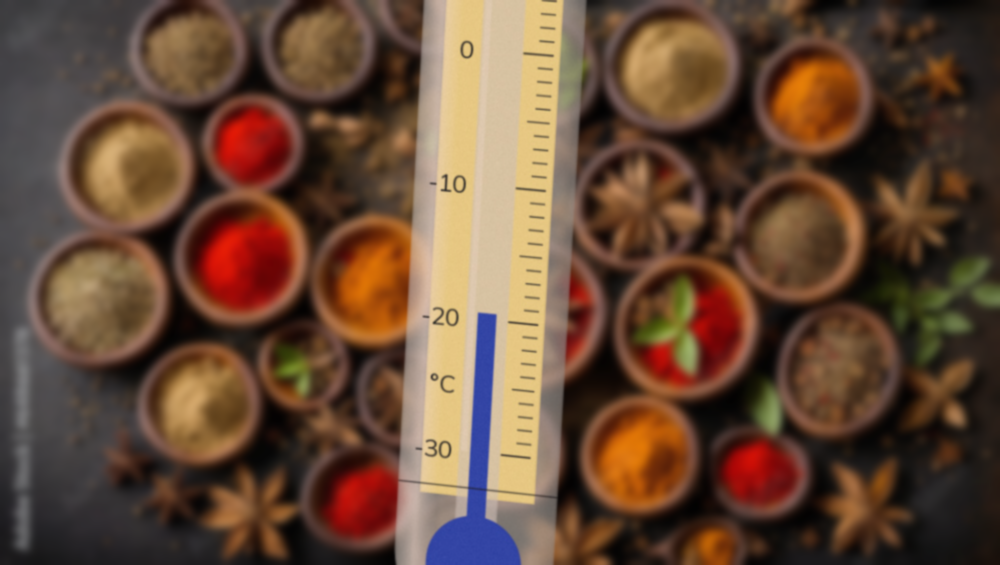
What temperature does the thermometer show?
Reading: -19.5 °C
